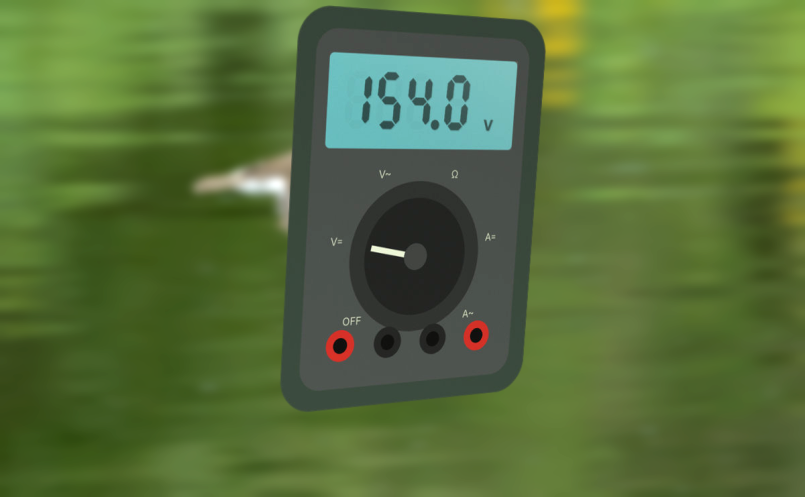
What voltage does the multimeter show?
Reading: 154.0 V
